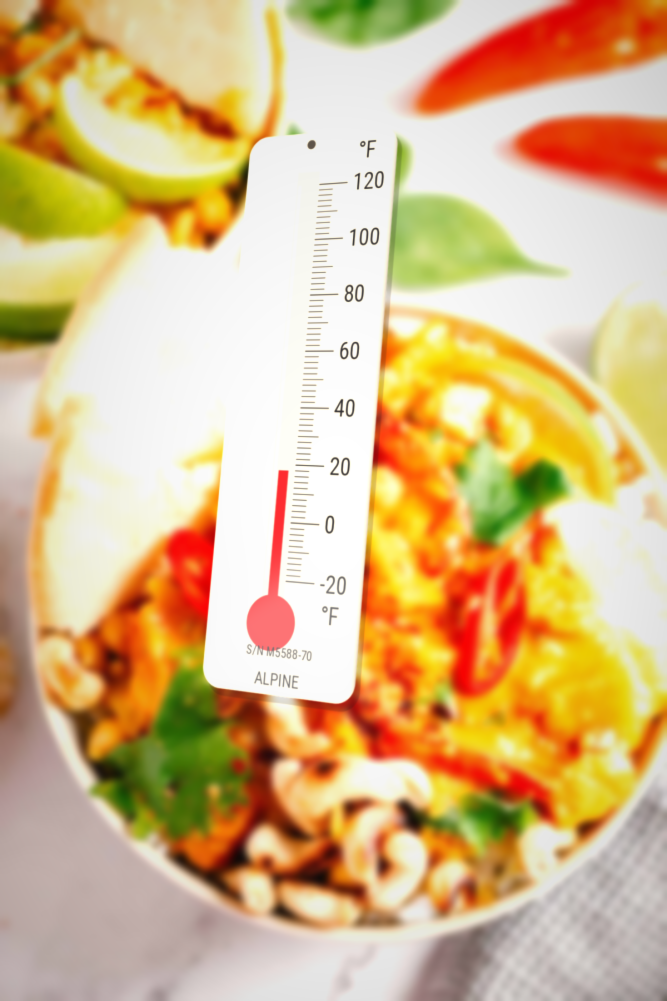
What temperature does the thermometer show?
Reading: 18 °F
